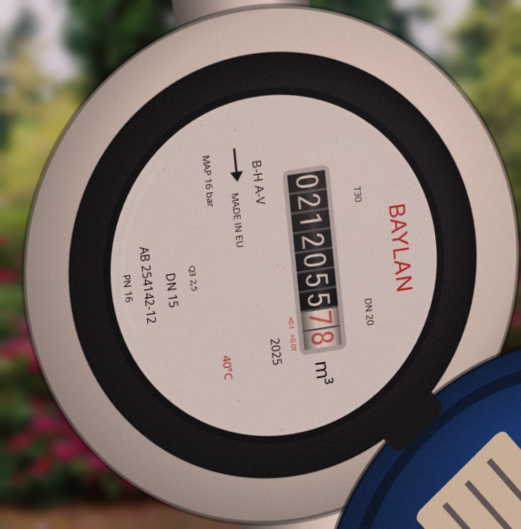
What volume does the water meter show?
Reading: 212055.78 m³
